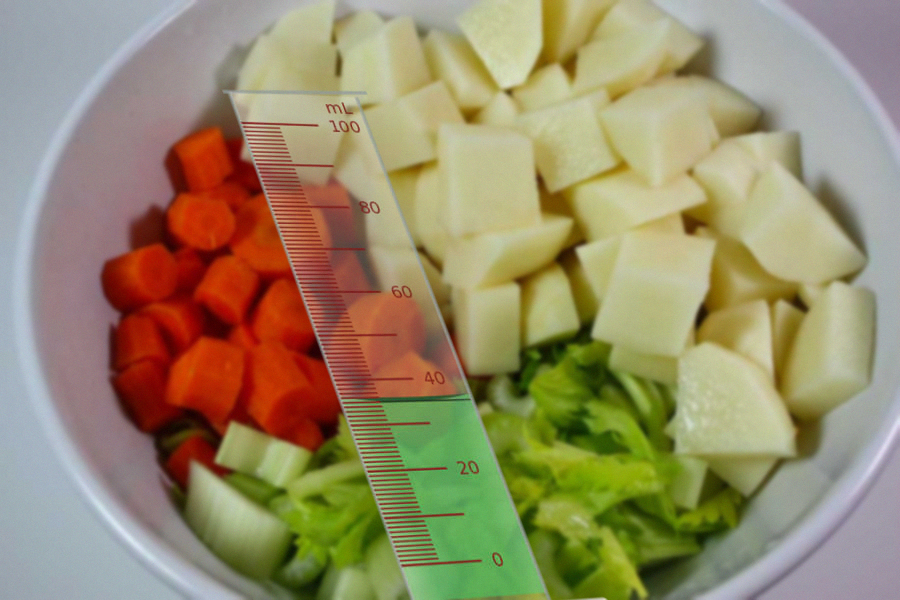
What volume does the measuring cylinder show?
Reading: 35 mL
